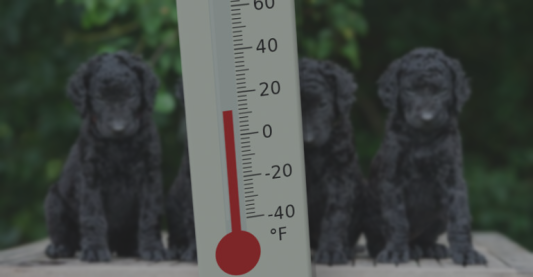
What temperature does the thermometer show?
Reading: 12 °F
